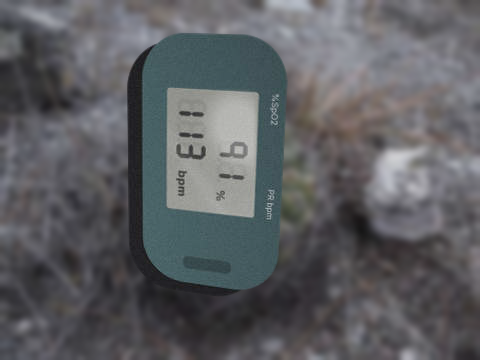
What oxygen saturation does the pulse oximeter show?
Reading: 91 %
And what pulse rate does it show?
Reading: 113 bpm
